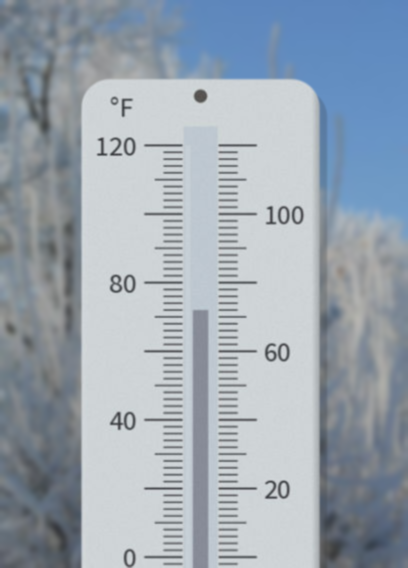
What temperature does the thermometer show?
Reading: 72 °F
